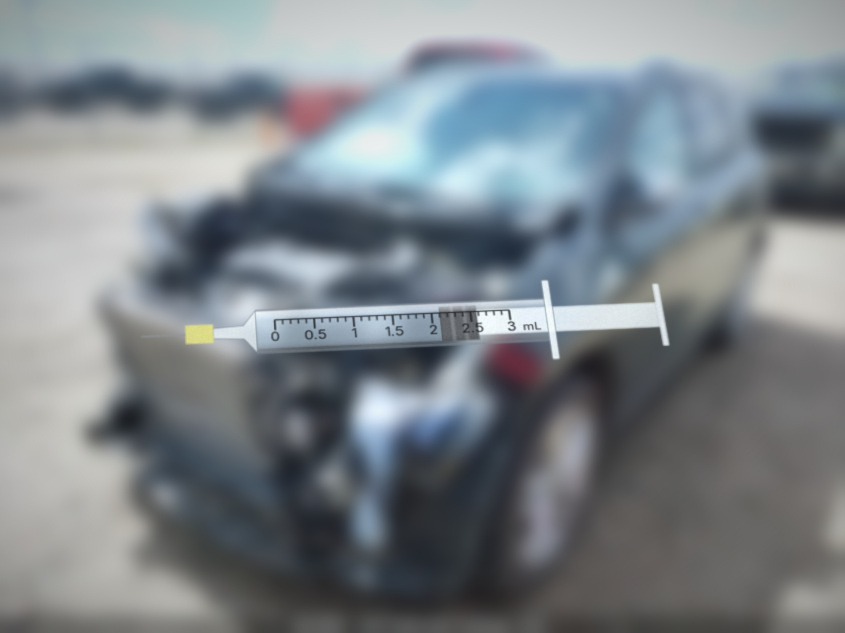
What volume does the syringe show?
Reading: 2.1 mL
